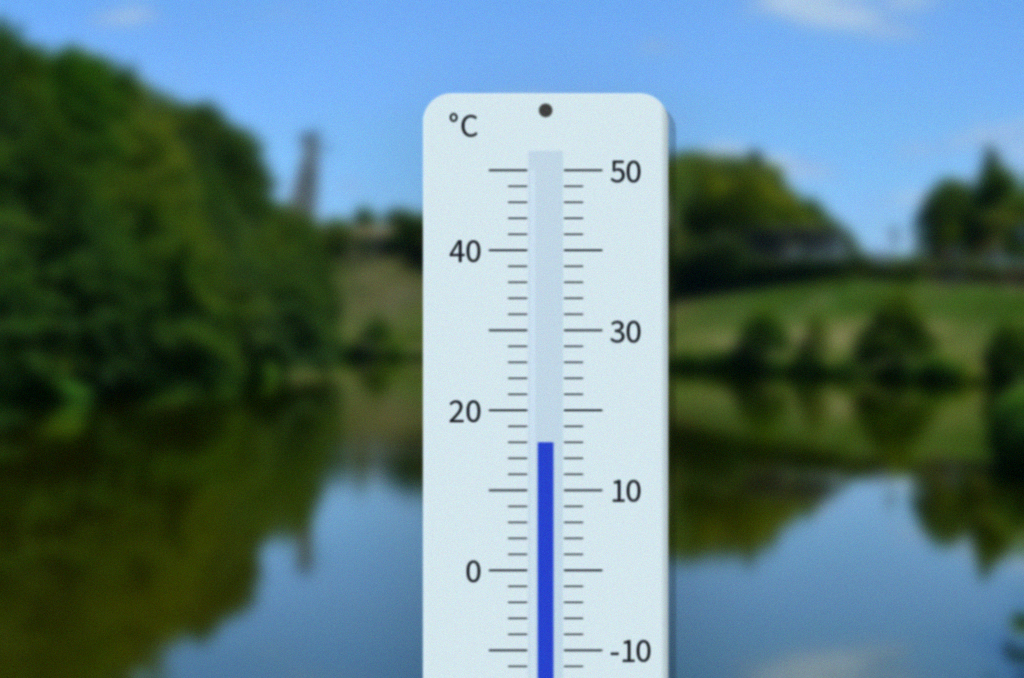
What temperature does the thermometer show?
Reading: 16 °C
